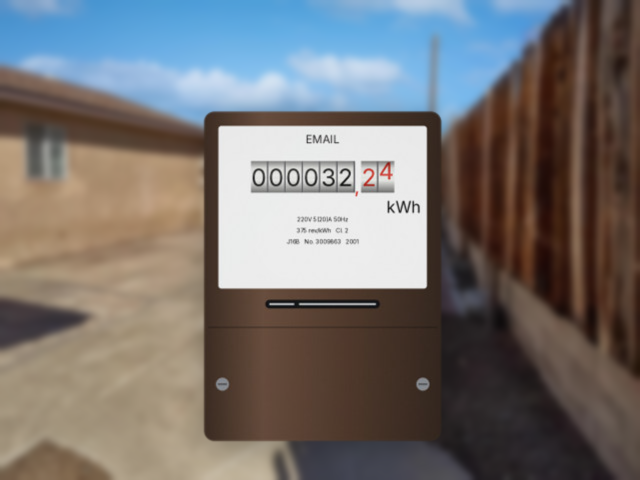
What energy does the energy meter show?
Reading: 32.24 kWh
